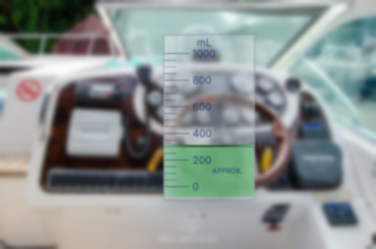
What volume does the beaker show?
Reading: 300 mL
